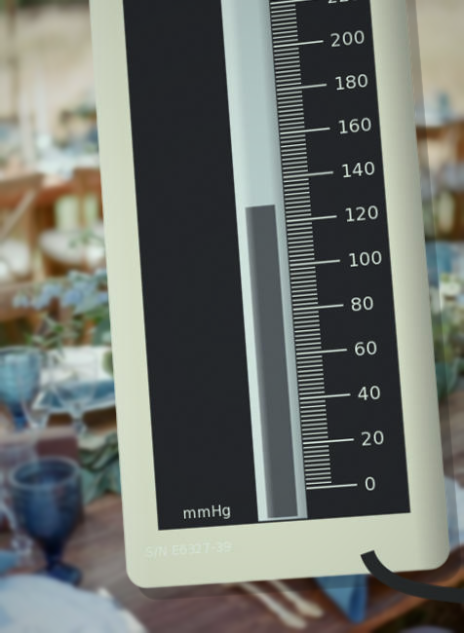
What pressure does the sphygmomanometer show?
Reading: 128 mmHg
